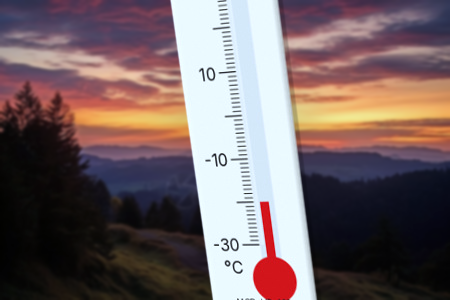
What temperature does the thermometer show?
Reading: -20 °C
